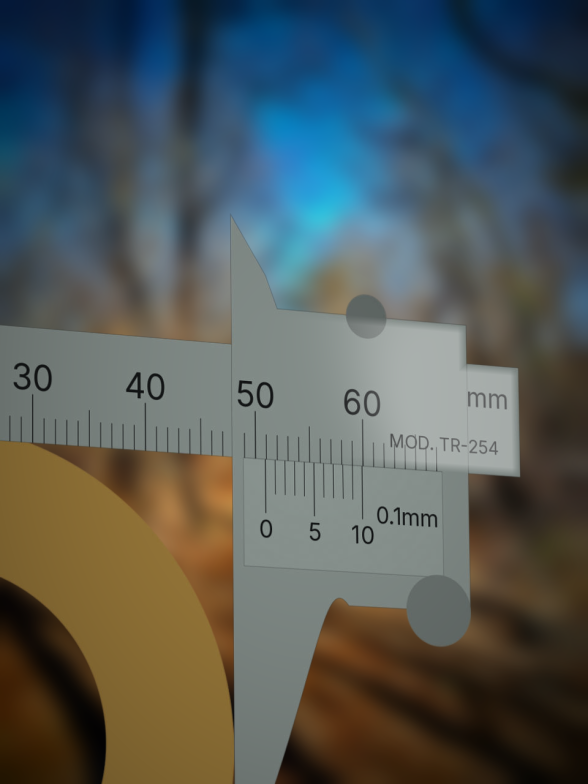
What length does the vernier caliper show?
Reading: 50.9 mm
